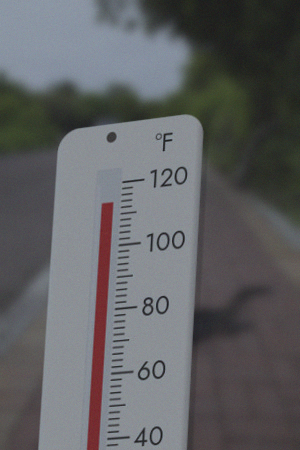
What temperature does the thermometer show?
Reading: 114 °F
